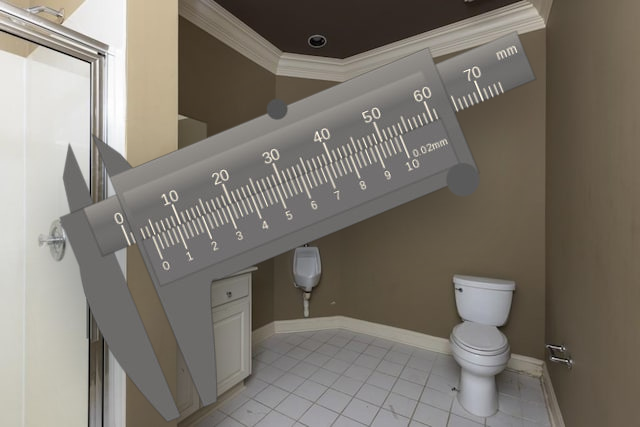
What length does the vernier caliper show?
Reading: 4.5 mm
